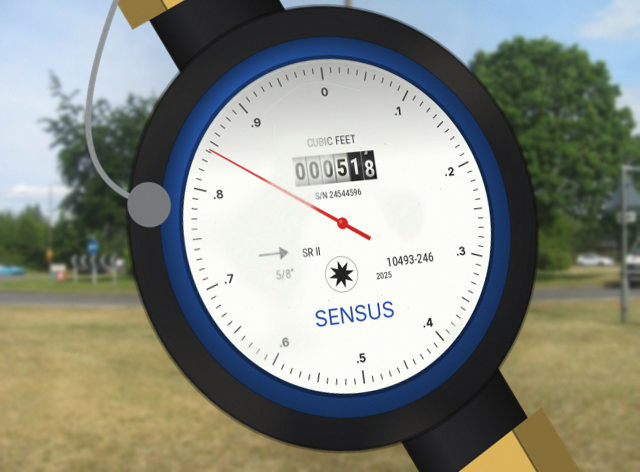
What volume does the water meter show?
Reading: 517.84 ft³
